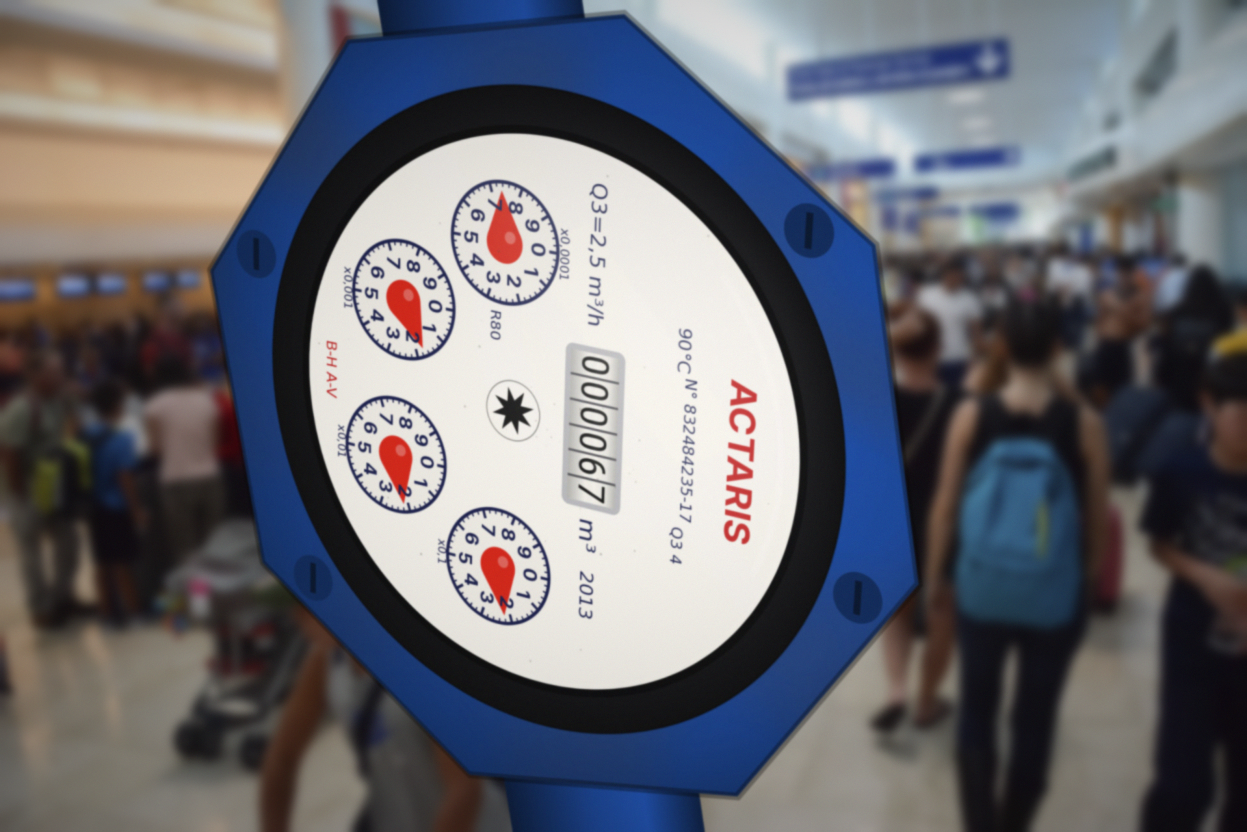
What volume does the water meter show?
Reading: 67.2217 m³
